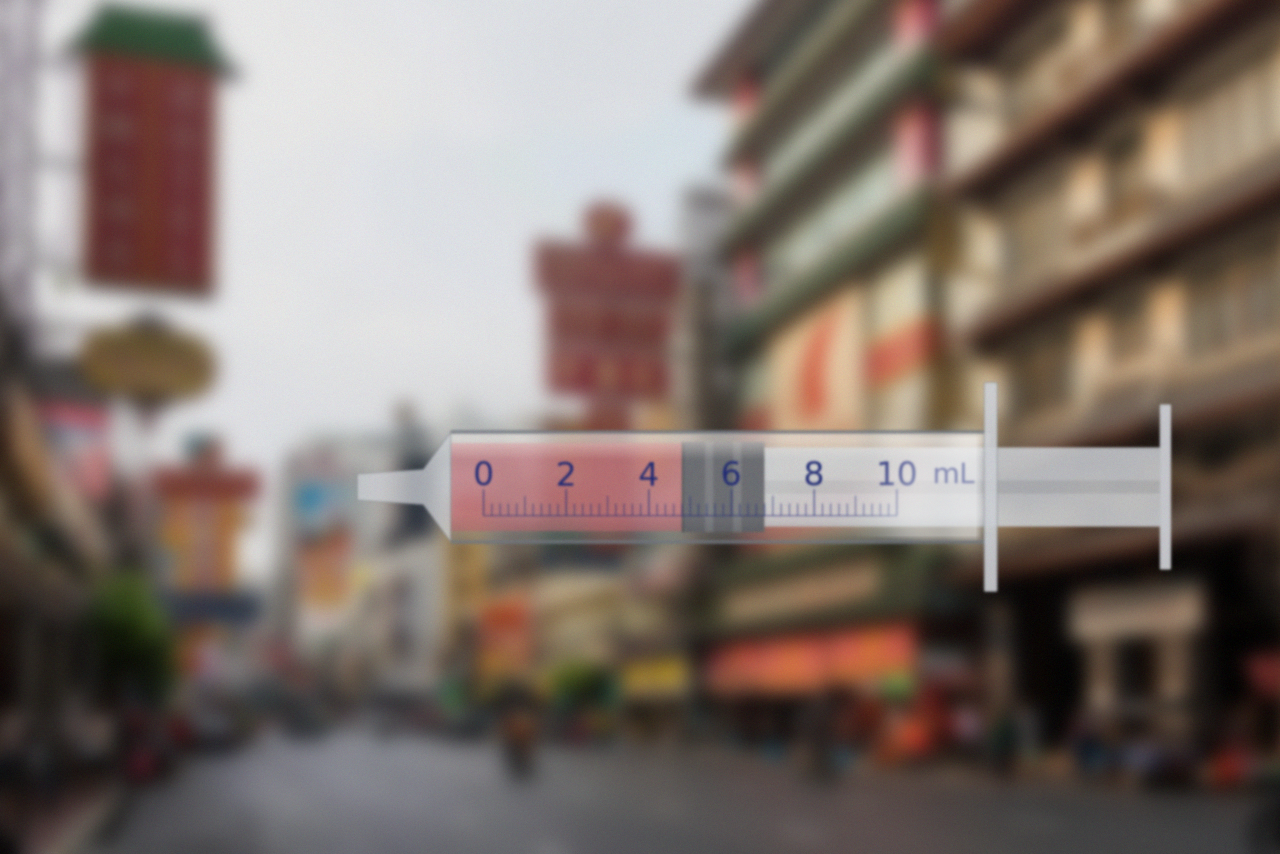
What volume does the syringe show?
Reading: 4.8 mL
